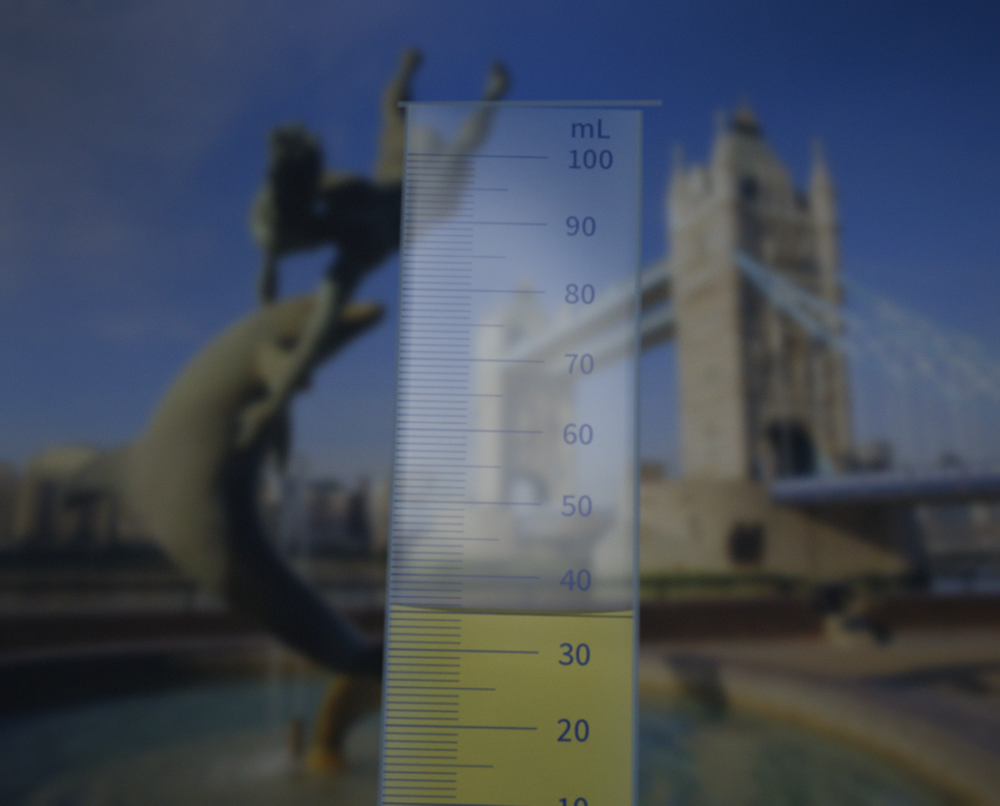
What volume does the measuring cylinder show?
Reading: 35 mL
